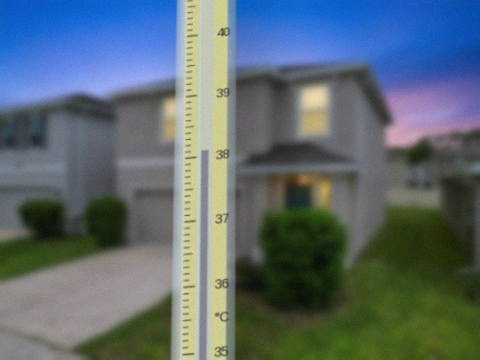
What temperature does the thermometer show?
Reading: 38.1 °C
